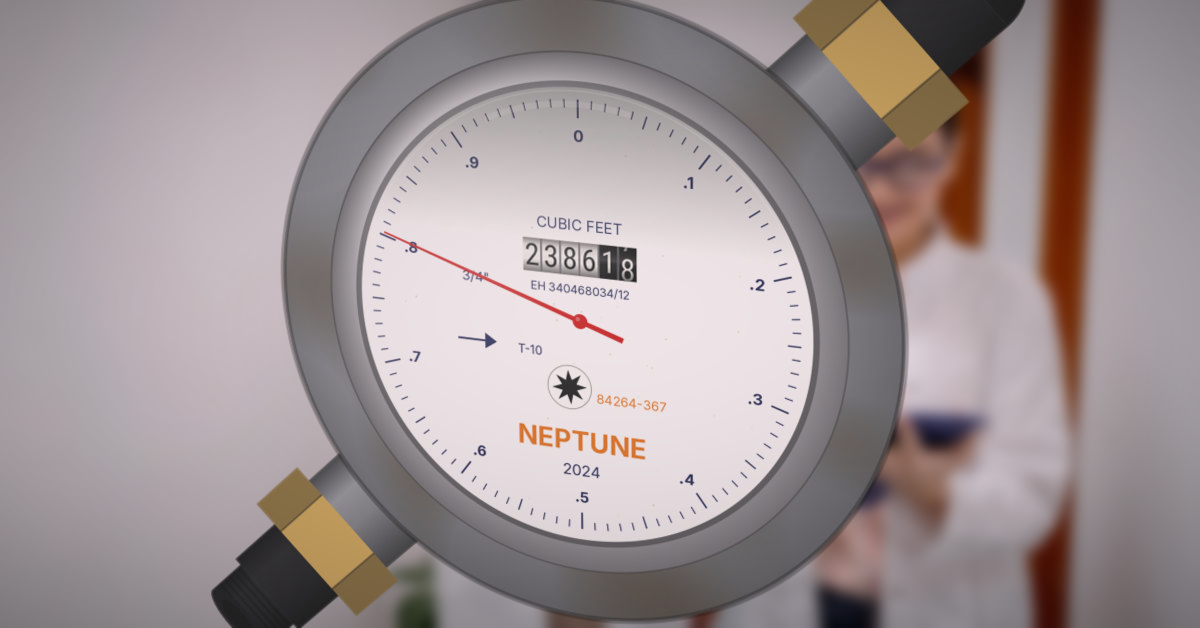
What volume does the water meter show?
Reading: 238617.80 ft³
